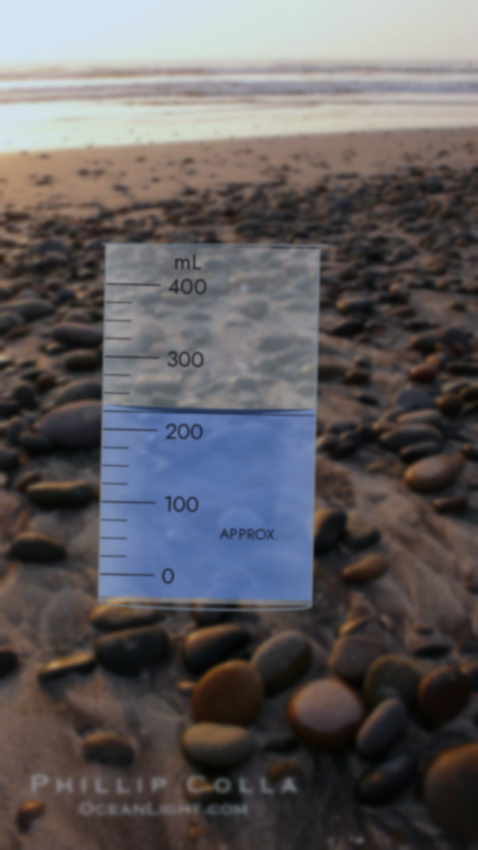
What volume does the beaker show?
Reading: 225 mL
